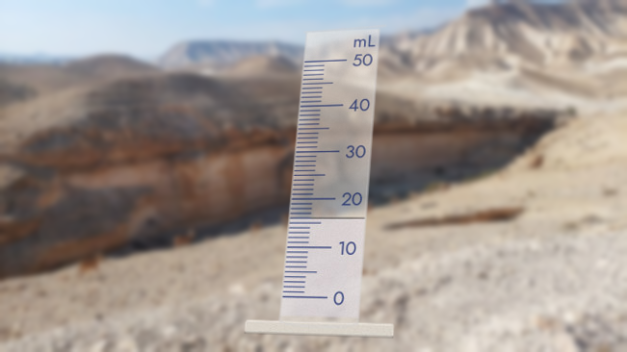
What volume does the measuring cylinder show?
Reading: 16 mL
